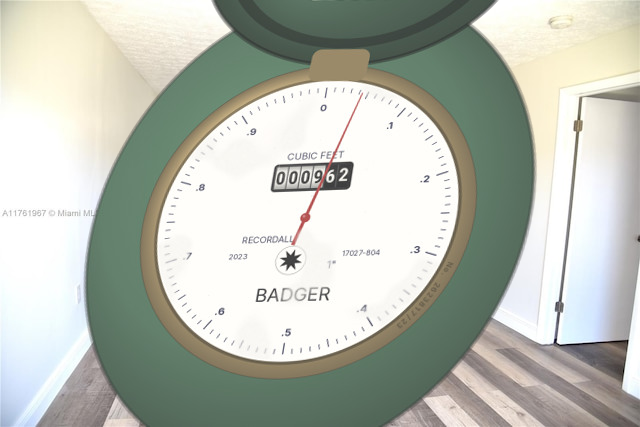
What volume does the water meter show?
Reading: 962.04 ft³
